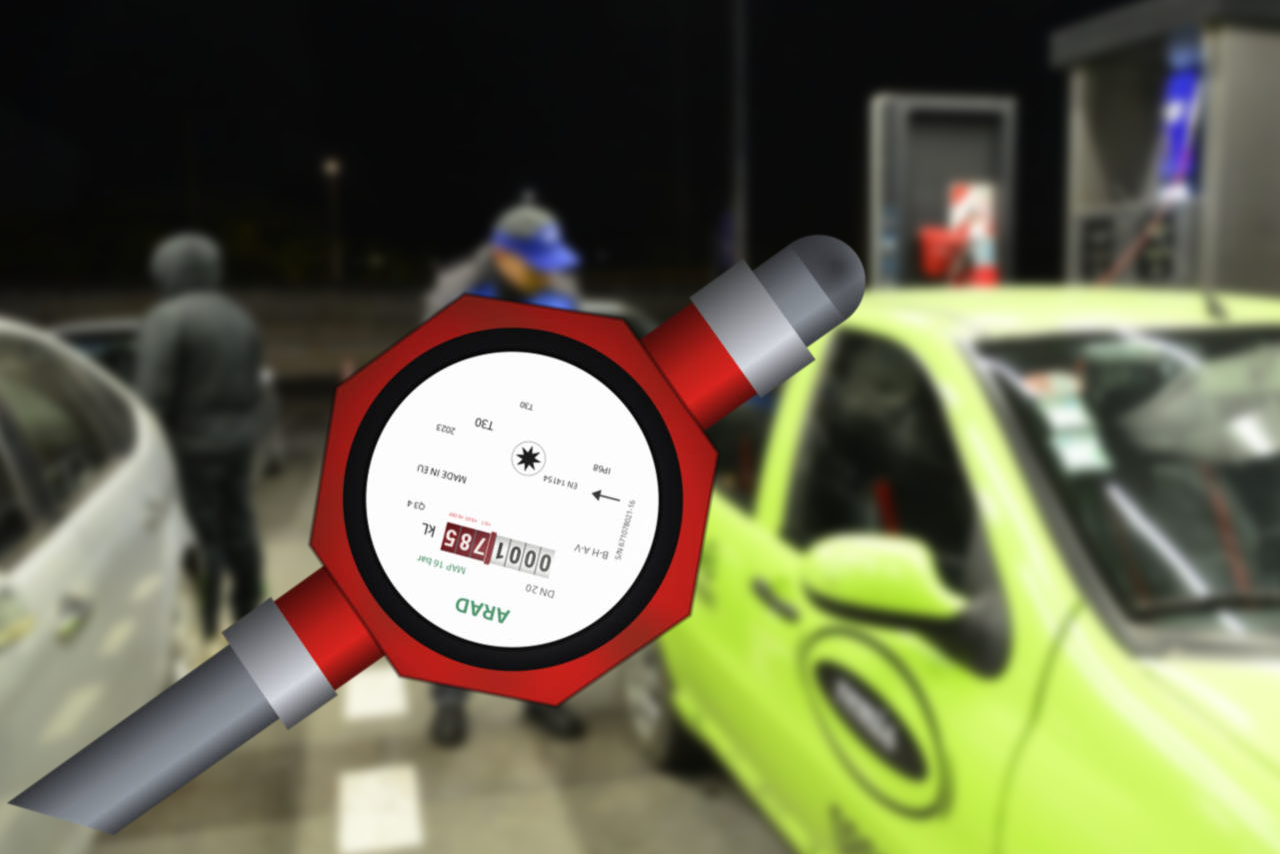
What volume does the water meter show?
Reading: 1.785 kL
